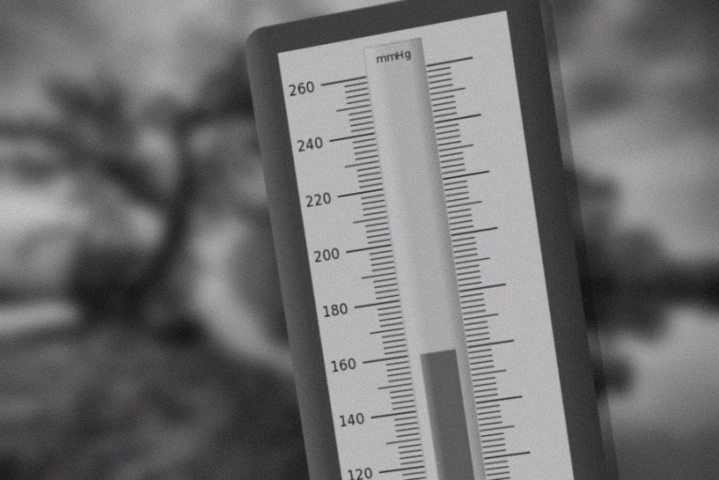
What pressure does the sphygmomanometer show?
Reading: 160 mmHg
